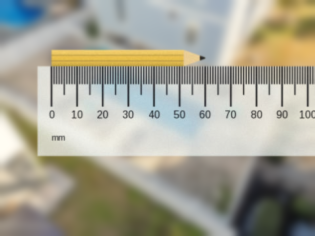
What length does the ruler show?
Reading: 60 mm
